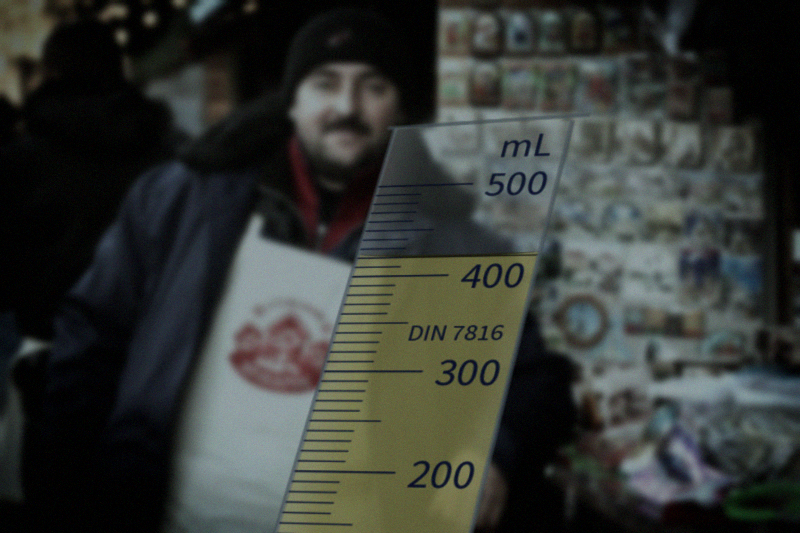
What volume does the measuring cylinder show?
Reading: 420 mL
